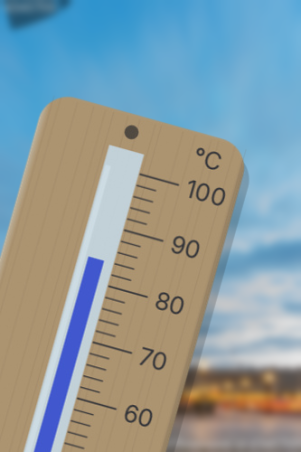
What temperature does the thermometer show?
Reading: 84 °C
